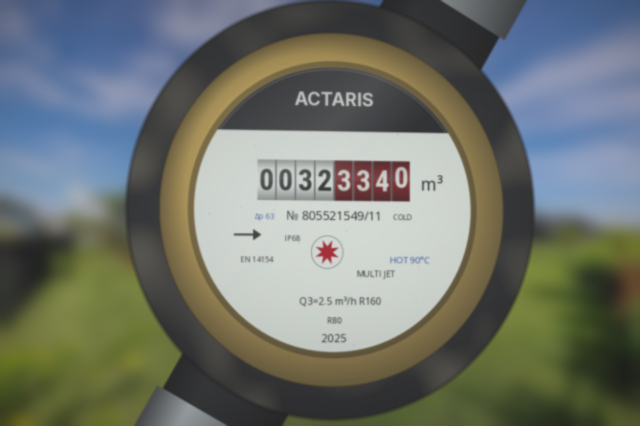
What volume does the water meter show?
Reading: 32.3340 m³
